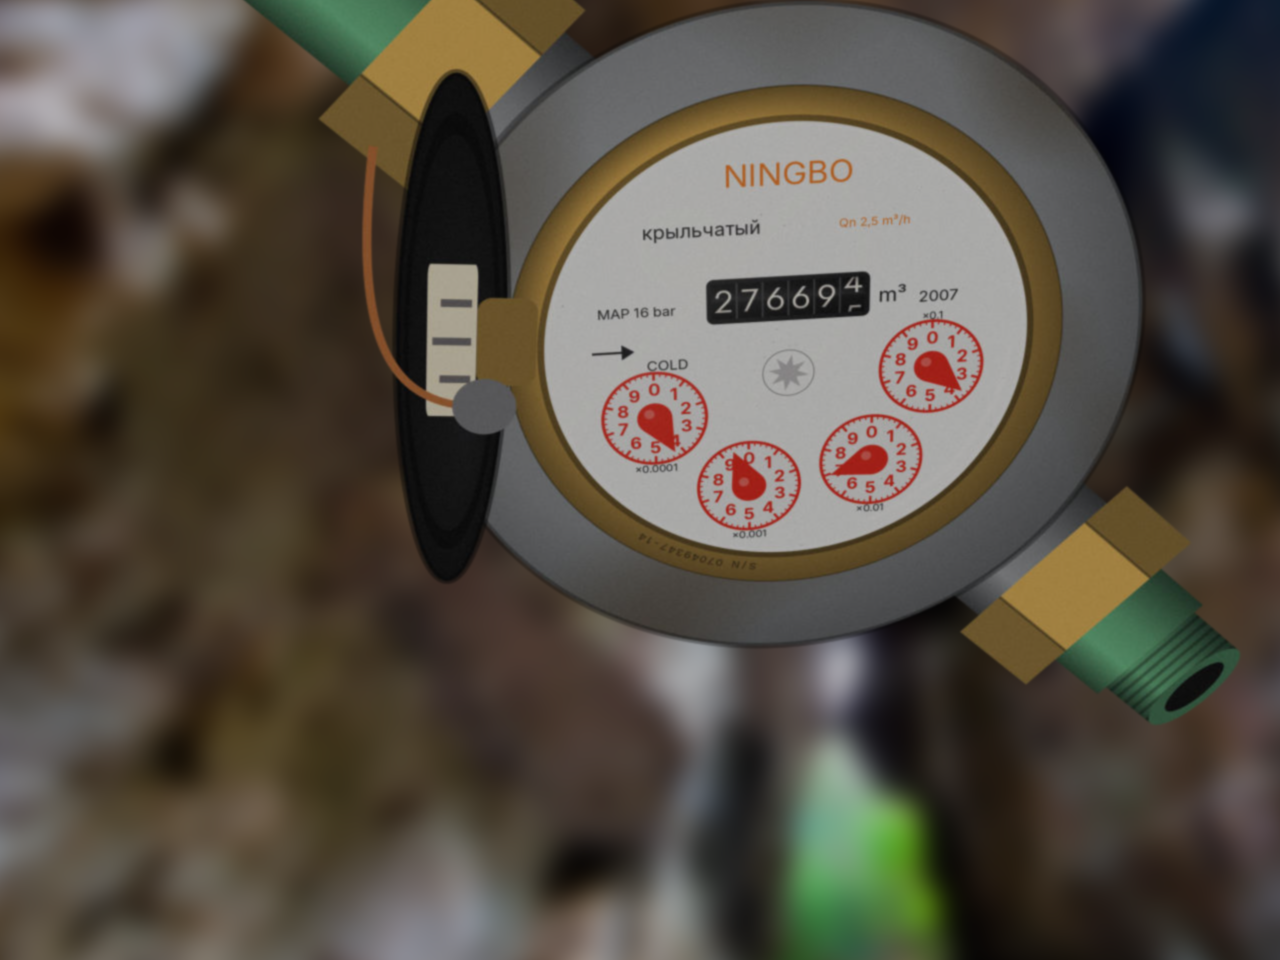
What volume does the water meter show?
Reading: 276694.3694 m³
